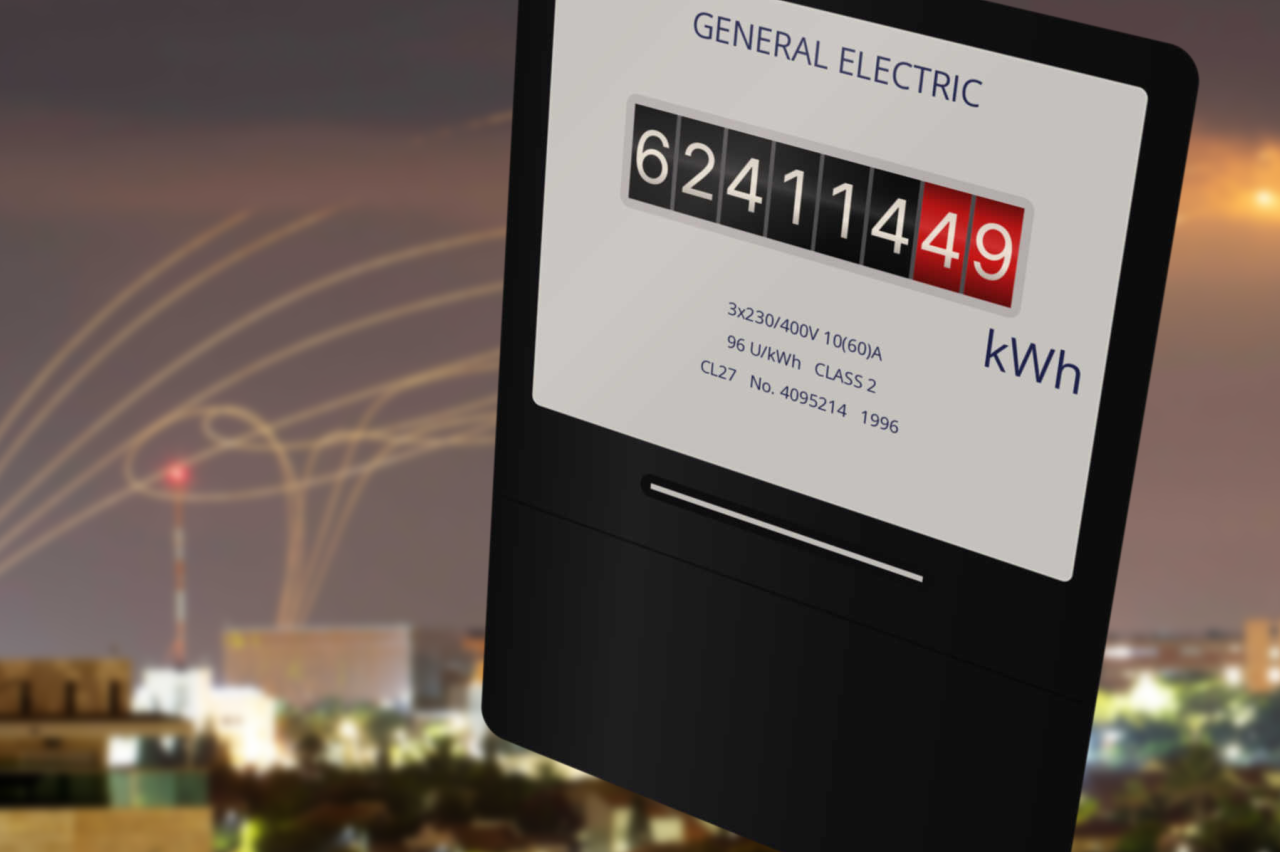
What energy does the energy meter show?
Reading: 624114.49 kWh
